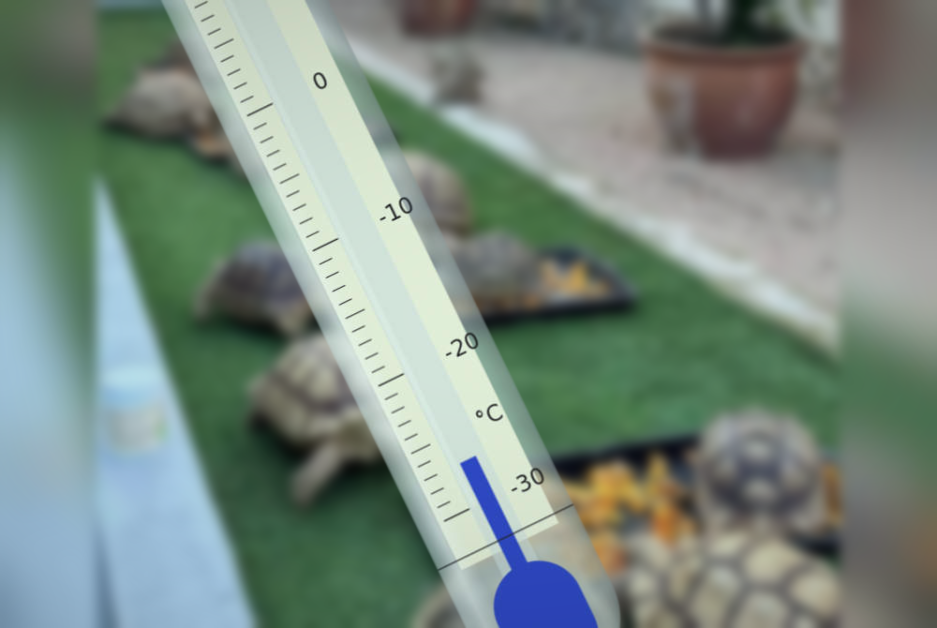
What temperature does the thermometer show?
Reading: -27 °C
